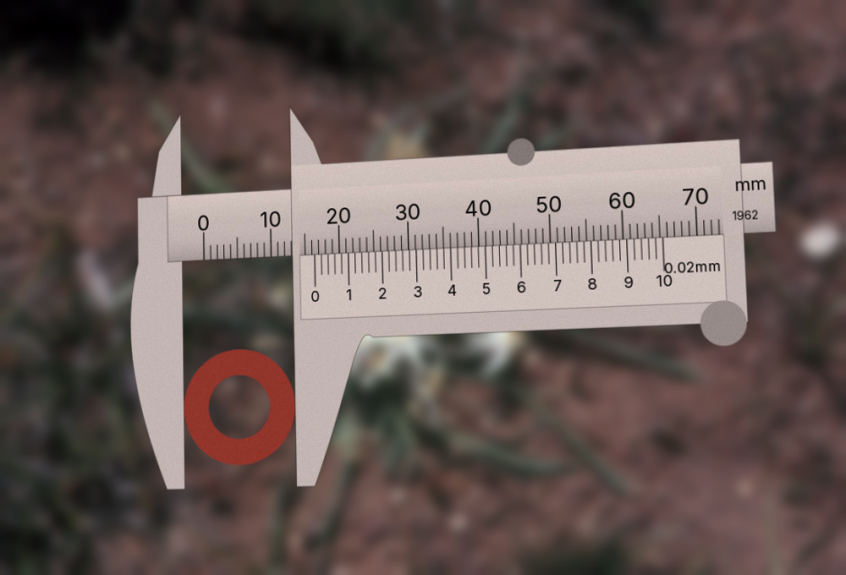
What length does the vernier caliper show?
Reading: 16.4 mm
